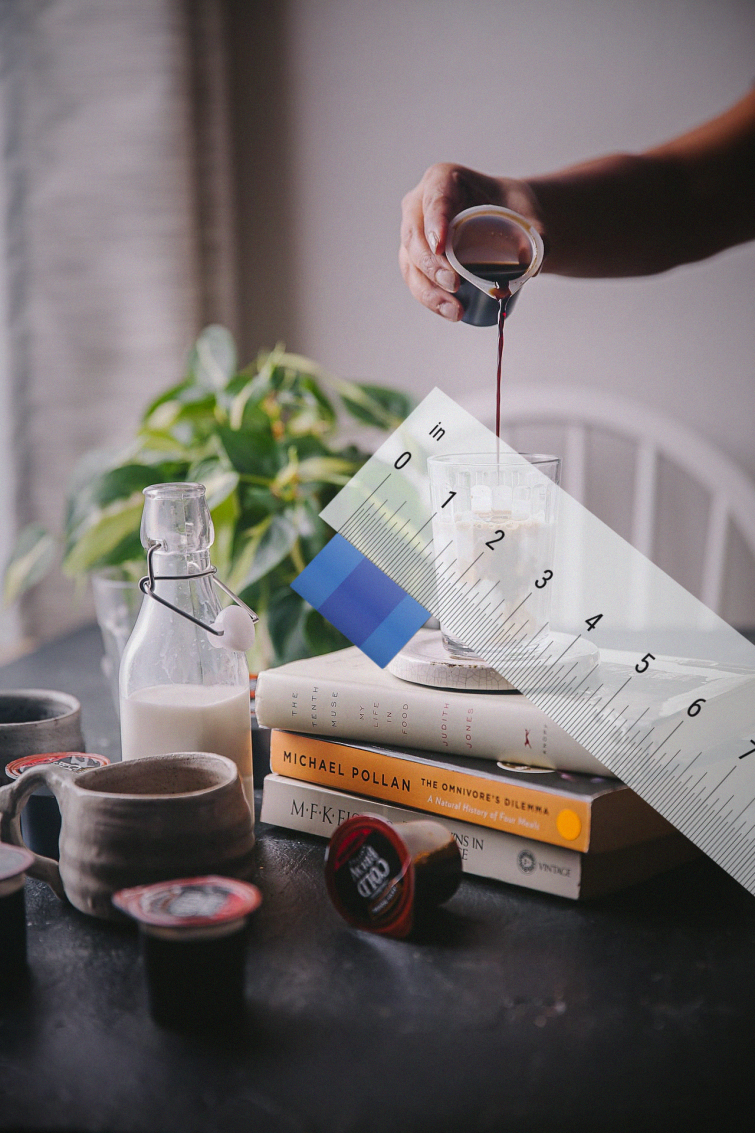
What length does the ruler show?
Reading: 2.0625 in
